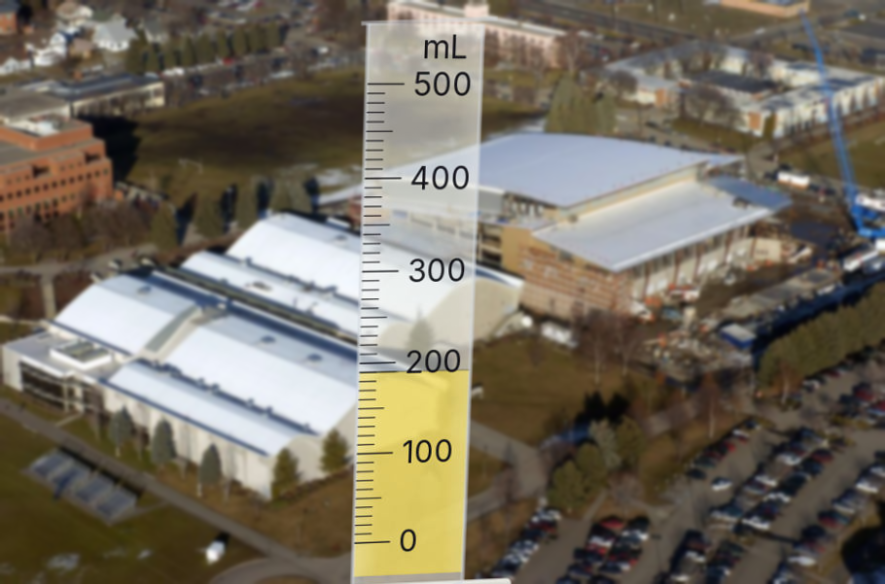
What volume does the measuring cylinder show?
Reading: 190 mL
